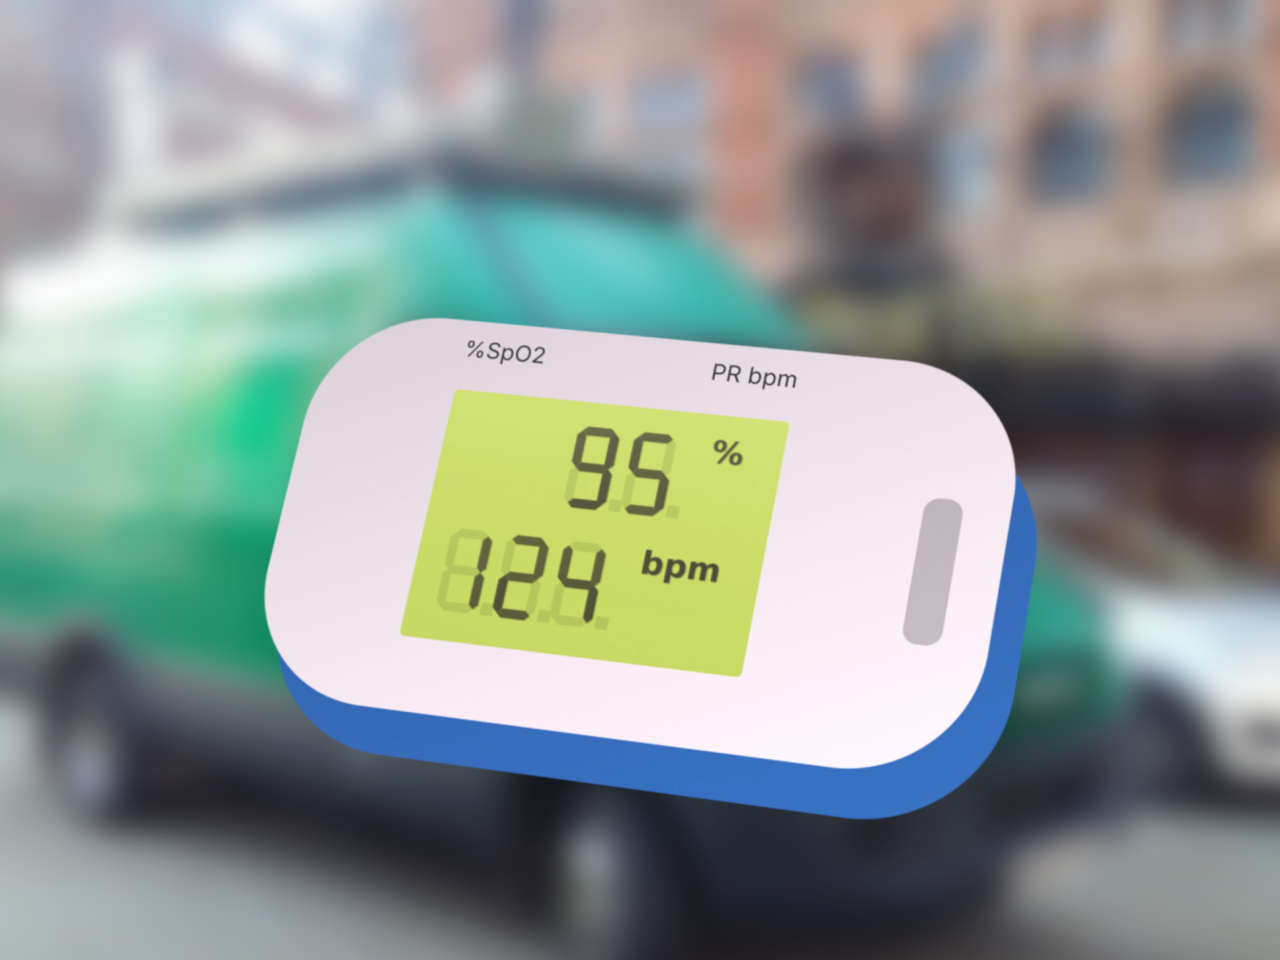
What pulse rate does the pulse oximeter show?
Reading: 124 bpm
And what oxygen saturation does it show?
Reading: 95 %
